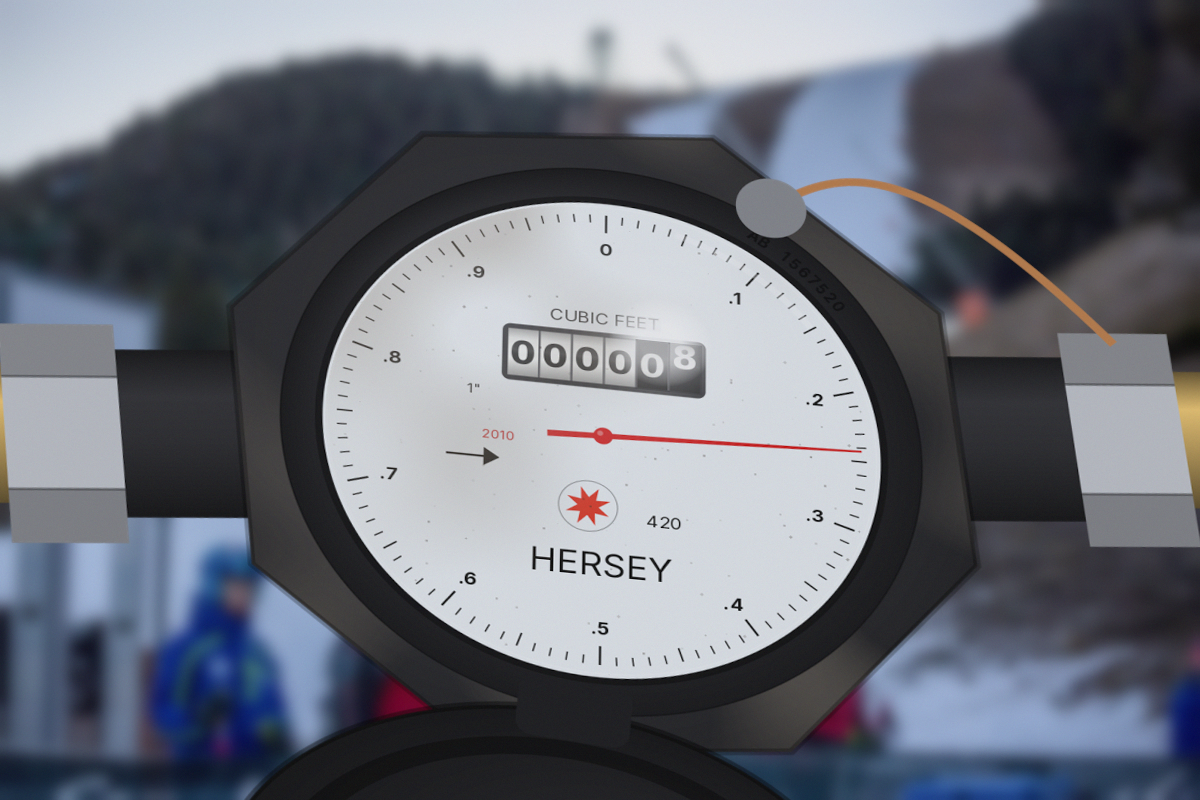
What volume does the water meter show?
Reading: 8.24 ft³
